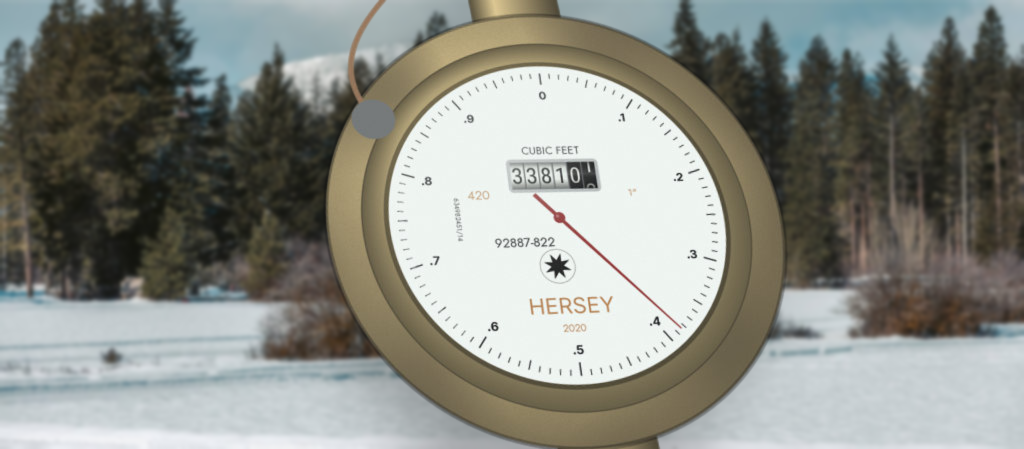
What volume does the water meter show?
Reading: 338101.38 ft³
